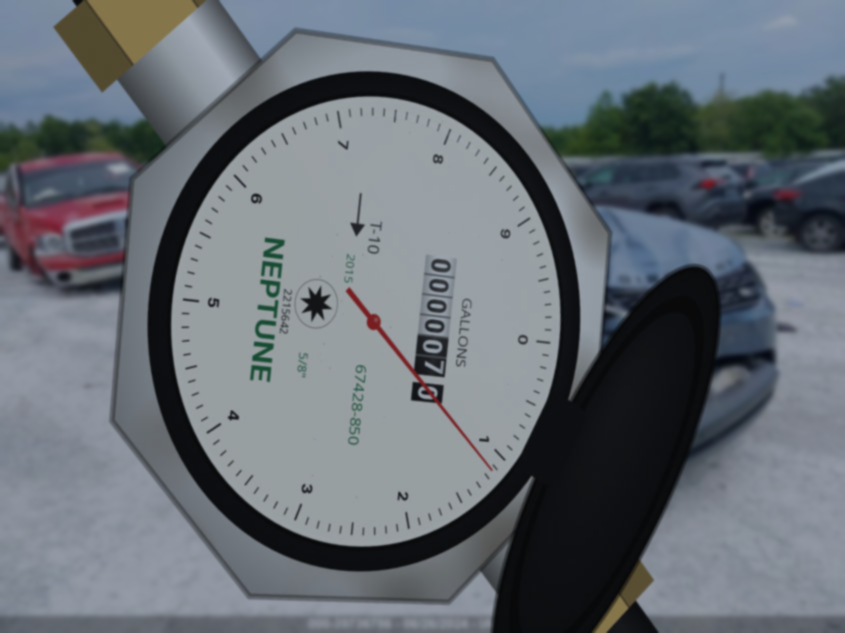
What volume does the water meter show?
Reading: 71.1 gal
